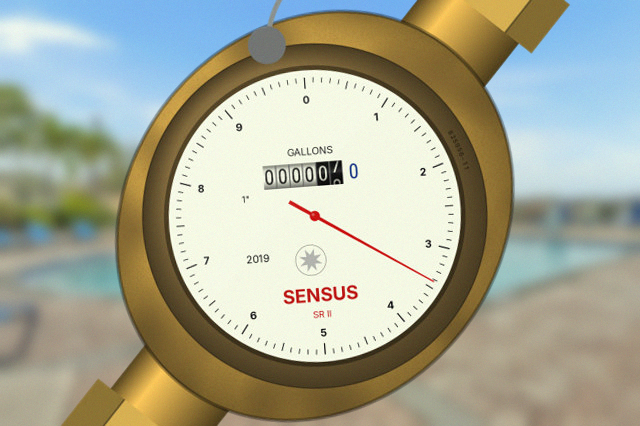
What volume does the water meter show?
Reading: 73.4 gal
